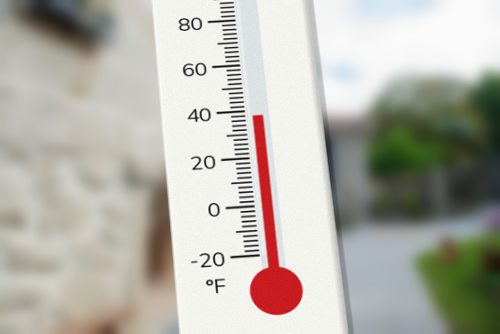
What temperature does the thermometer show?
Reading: 38 °F
